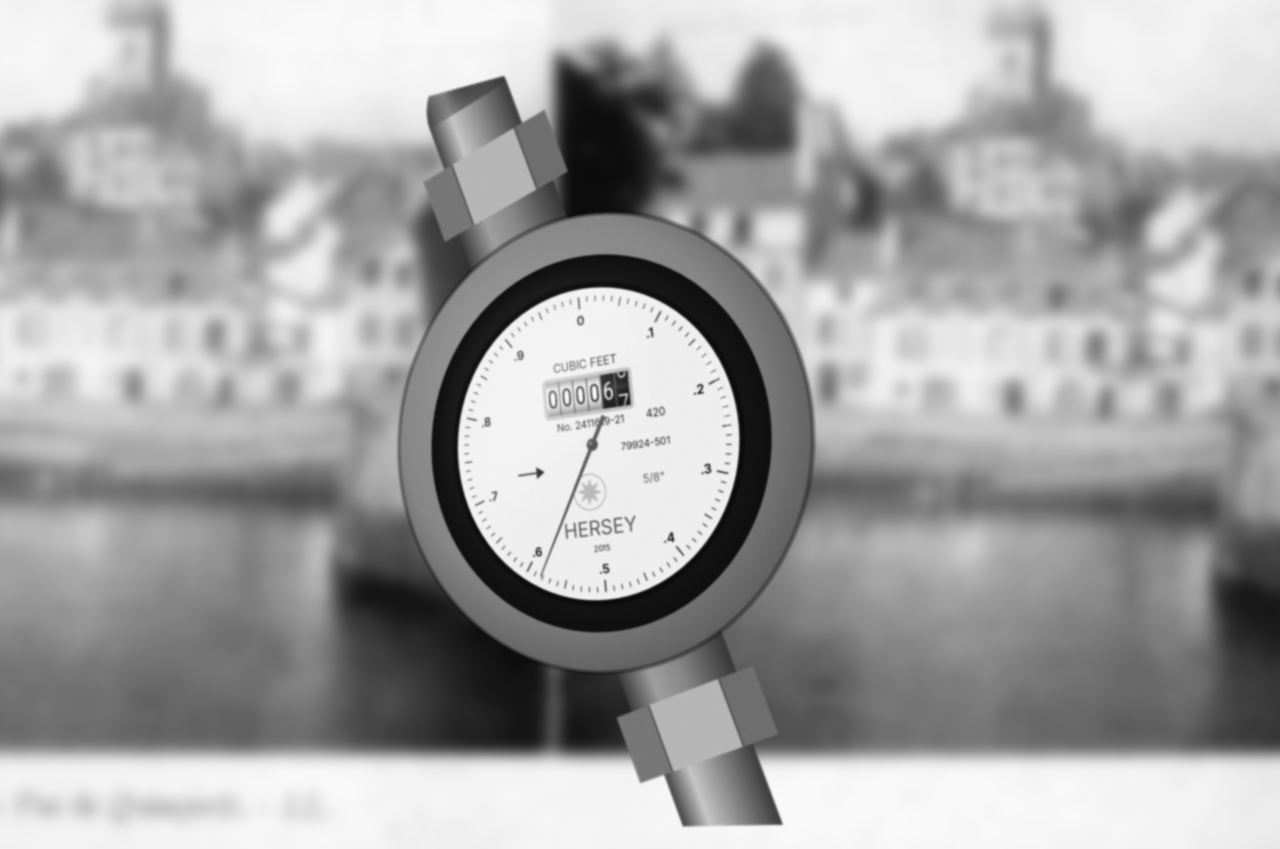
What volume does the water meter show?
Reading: 66.58 ft³
